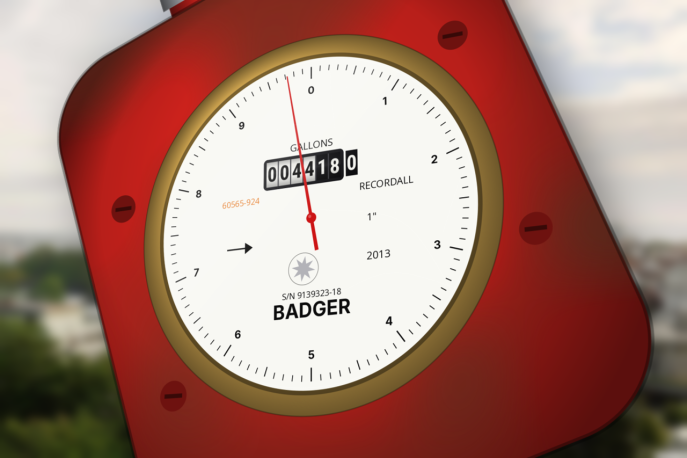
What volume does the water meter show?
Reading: 44179.7 gal
